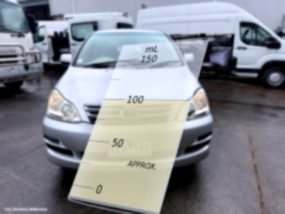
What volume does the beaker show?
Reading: 100 mL
